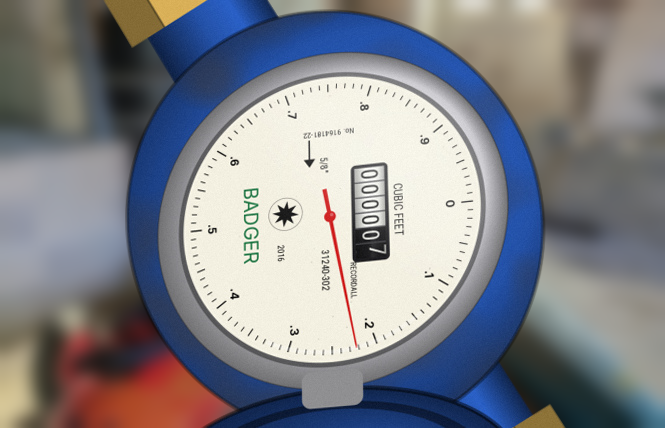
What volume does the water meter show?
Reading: 7.22 ft³
